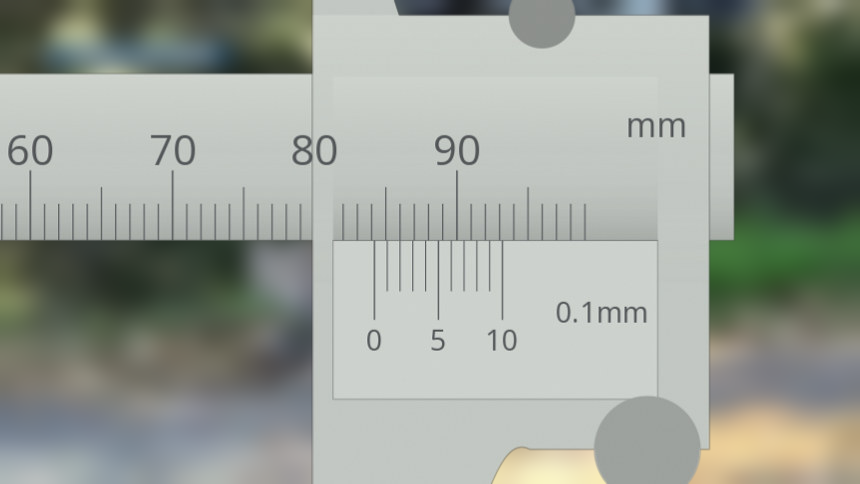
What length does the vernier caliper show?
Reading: 84.2 mm
